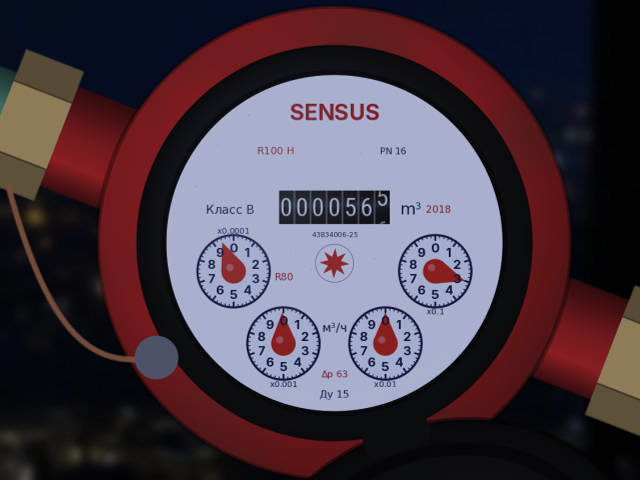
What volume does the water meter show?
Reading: 565.2999 m³
